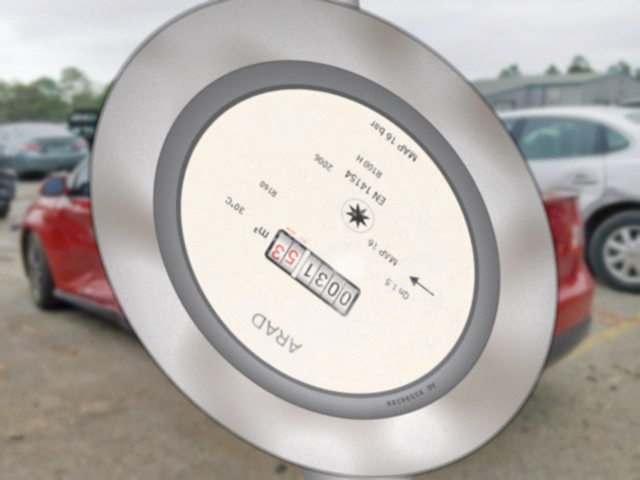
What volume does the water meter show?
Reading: 31.53 m³
